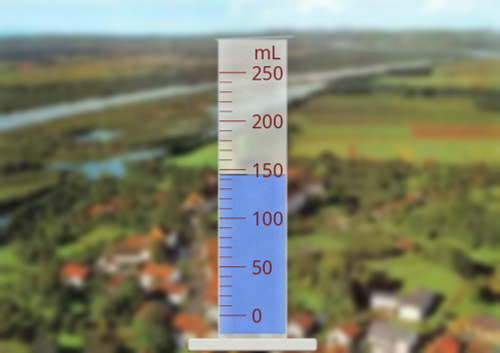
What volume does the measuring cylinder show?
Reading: 145 mL
